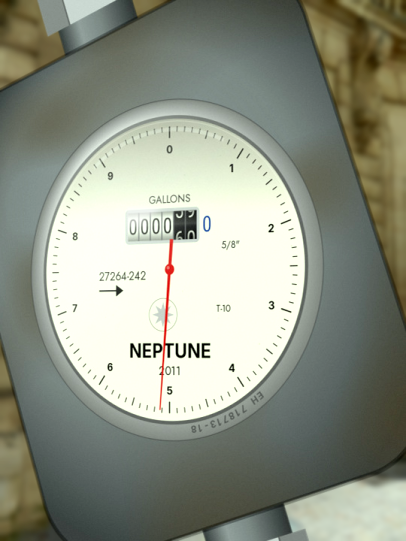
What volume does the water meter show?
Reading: 595.1 gal
